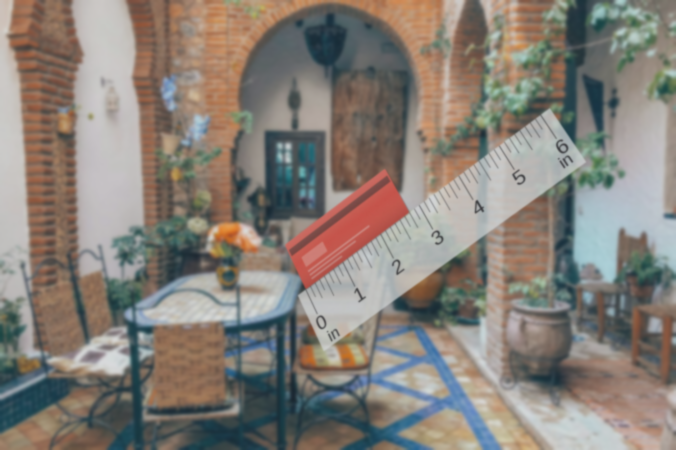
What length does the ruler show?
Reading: 2.75 in
